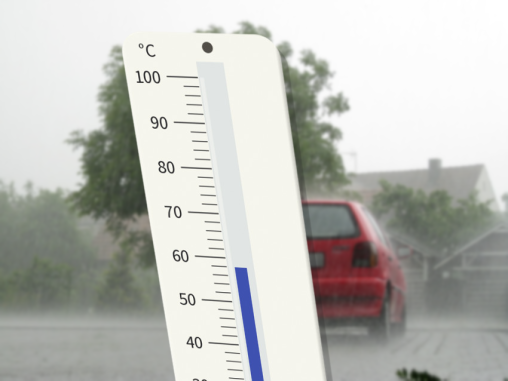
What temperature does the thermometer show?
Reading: 58 °C
